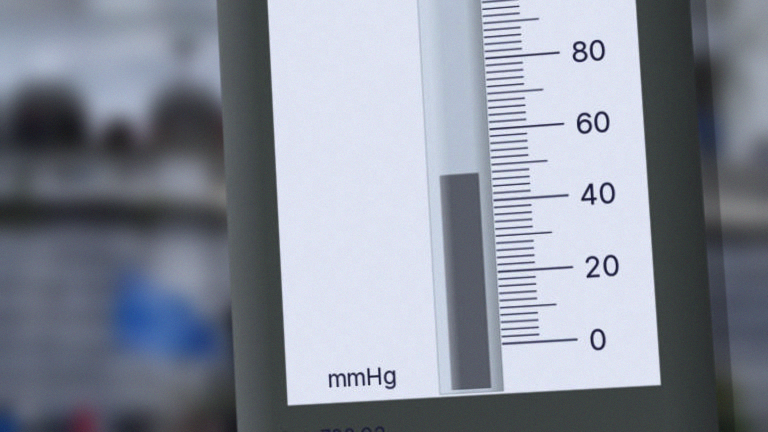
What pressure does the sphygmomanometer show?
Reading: 48 mmHg
